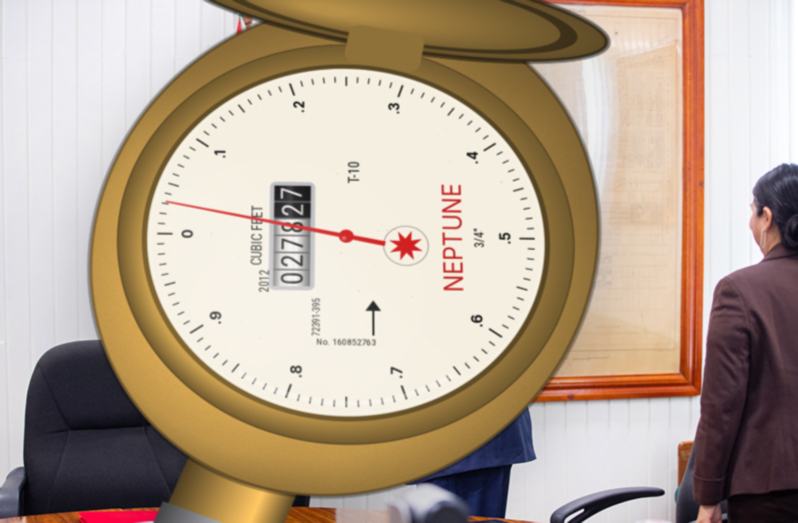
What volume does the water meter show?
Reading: 27827.03 ft³
